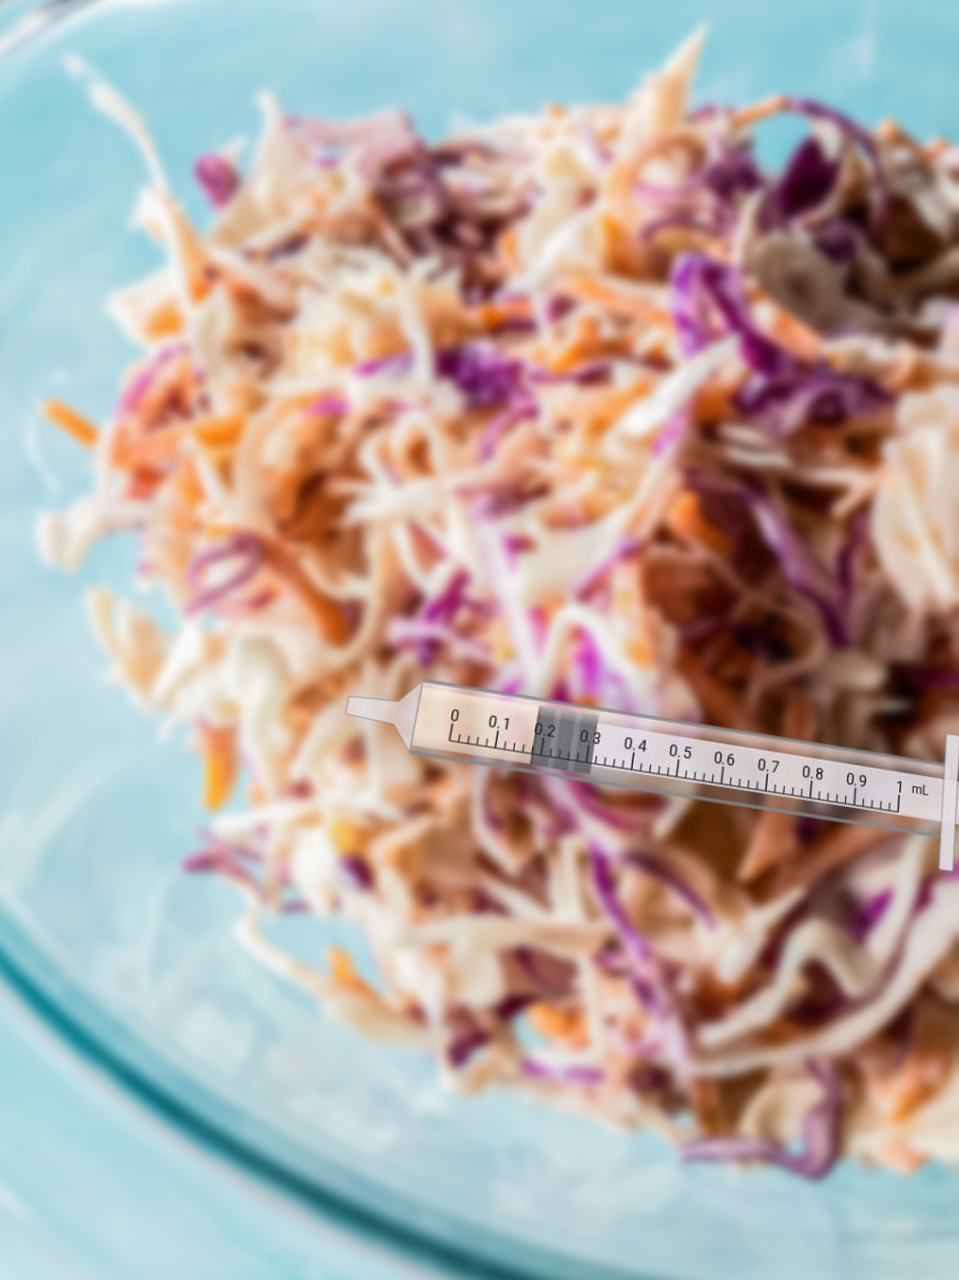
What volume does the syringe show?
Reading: 0.18 mL
